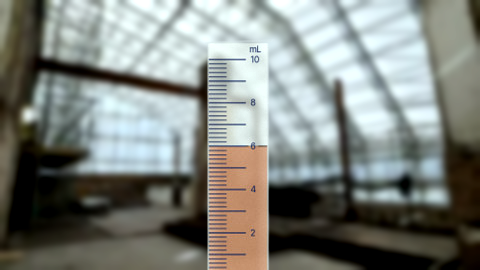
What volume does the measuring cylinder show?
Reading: 6 mL
